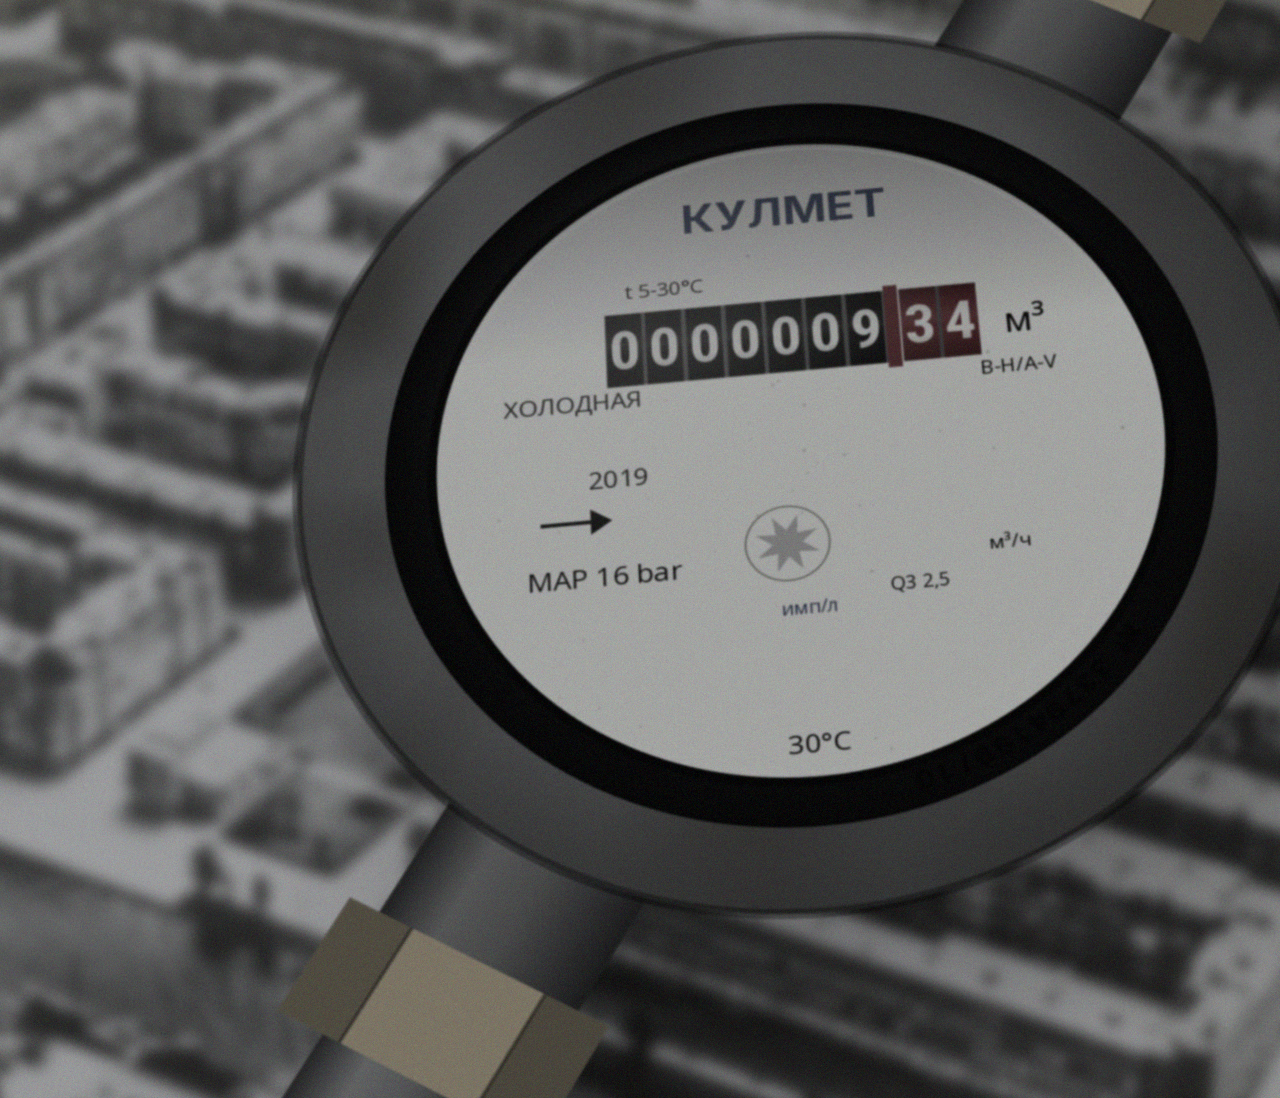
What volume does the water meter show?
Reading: 9.34 m³
